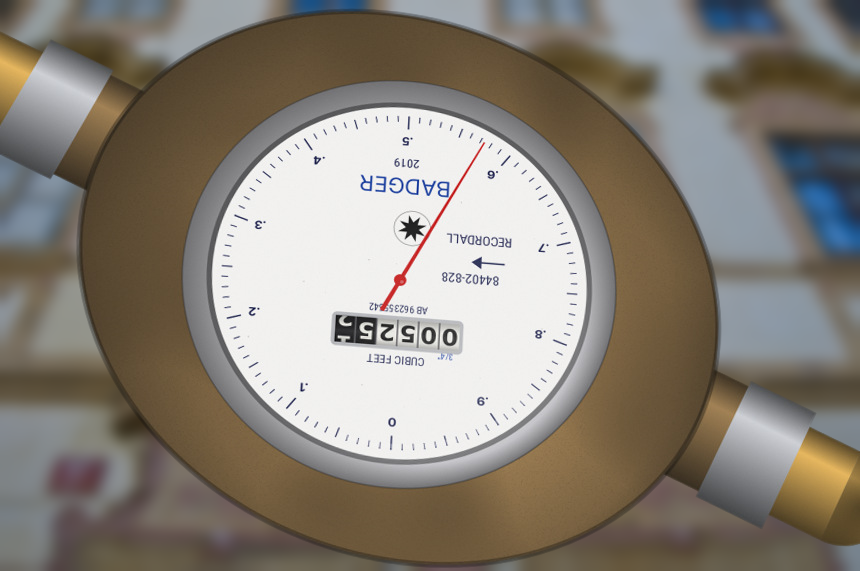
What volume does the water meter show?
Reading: 5251.57 ft³
